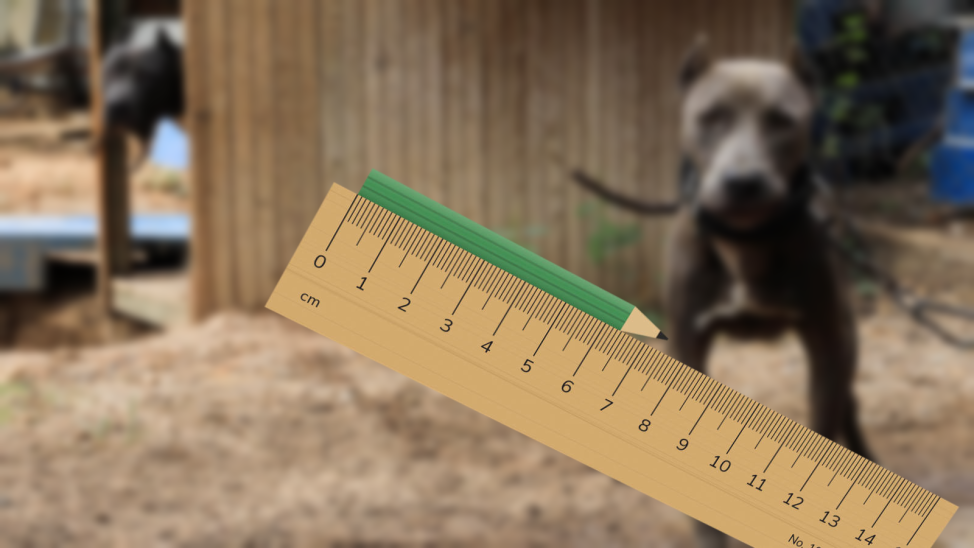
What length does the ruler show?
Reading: 7.4 cm
